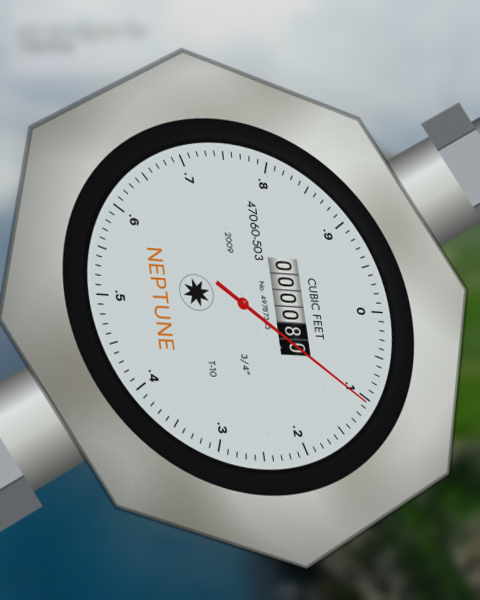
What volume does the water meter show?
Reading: 80.10 ft³
